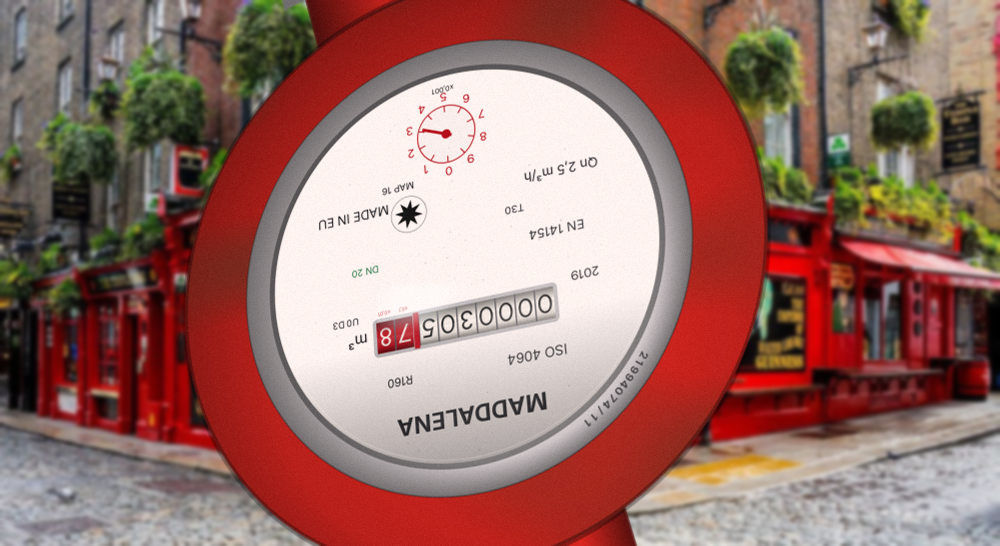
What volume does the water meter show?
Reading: 305.783 m³
